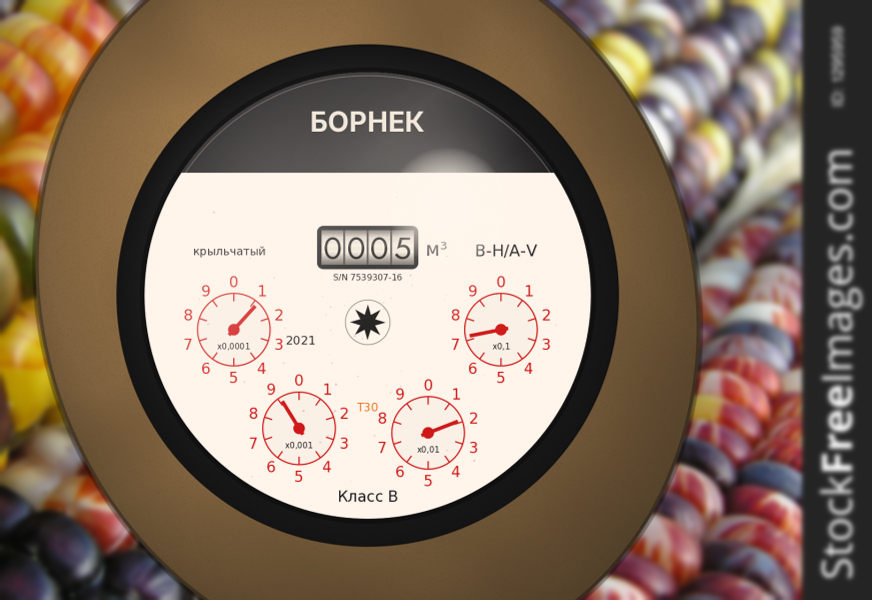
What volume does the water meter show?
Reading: 5.7191 m³
